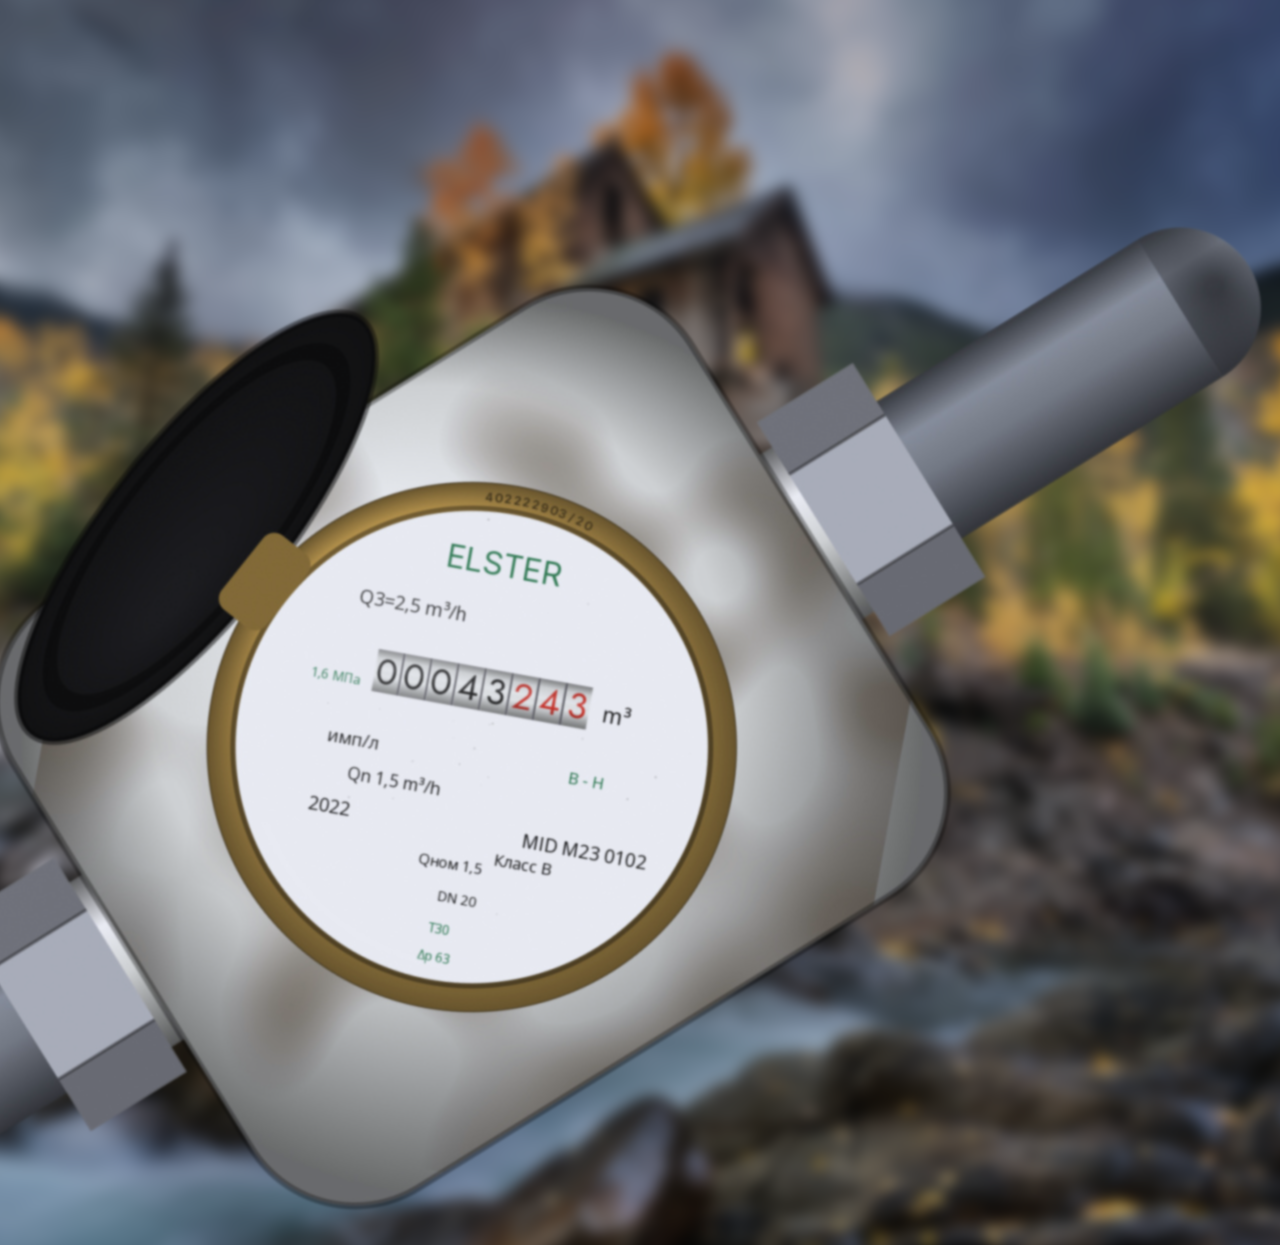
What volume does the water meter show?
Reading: 43.243 m³
